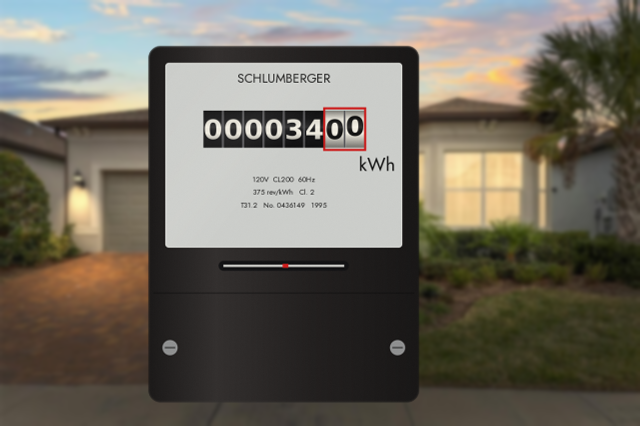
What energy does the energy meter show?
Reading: 34.00 kWh
